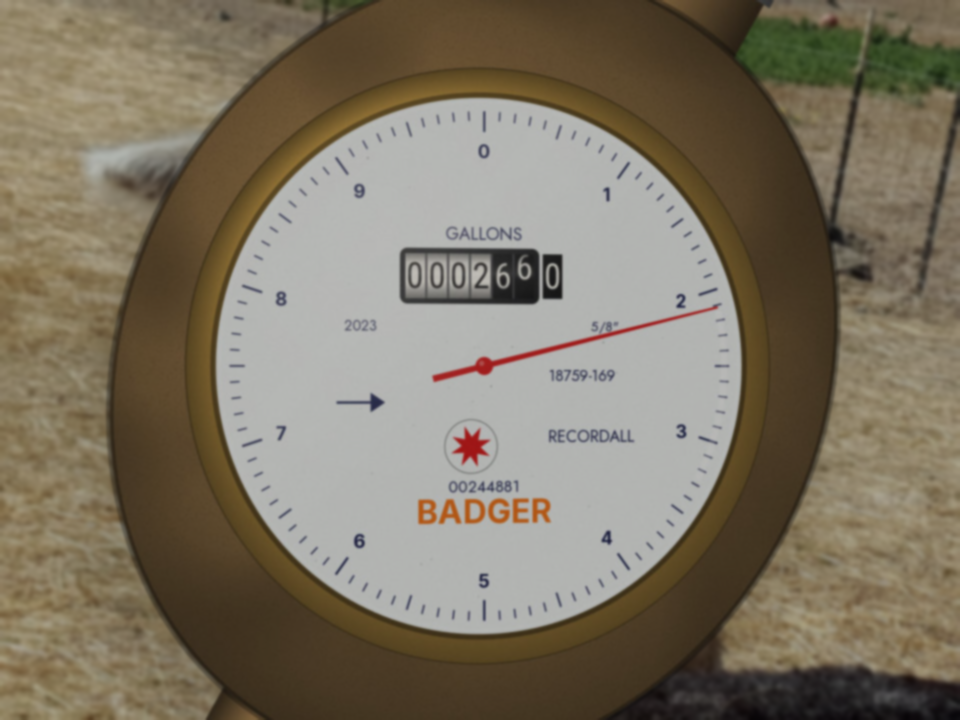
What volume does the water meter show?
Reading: 2662.1 gal
